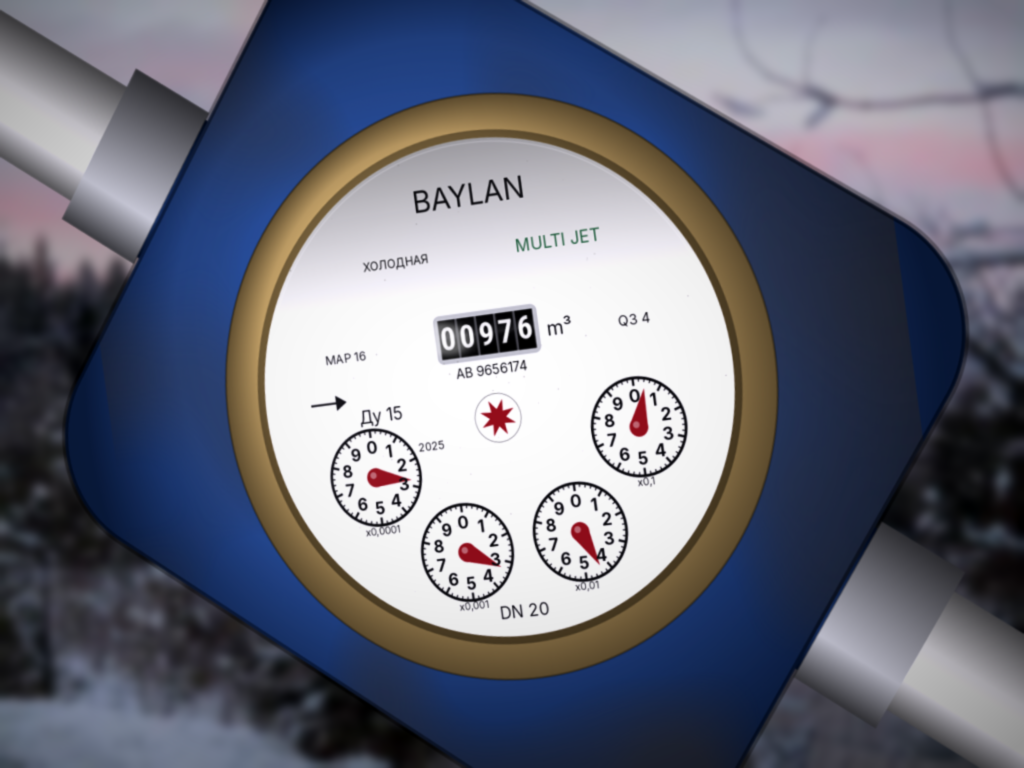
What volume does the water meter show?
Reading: 976.0432 m³
